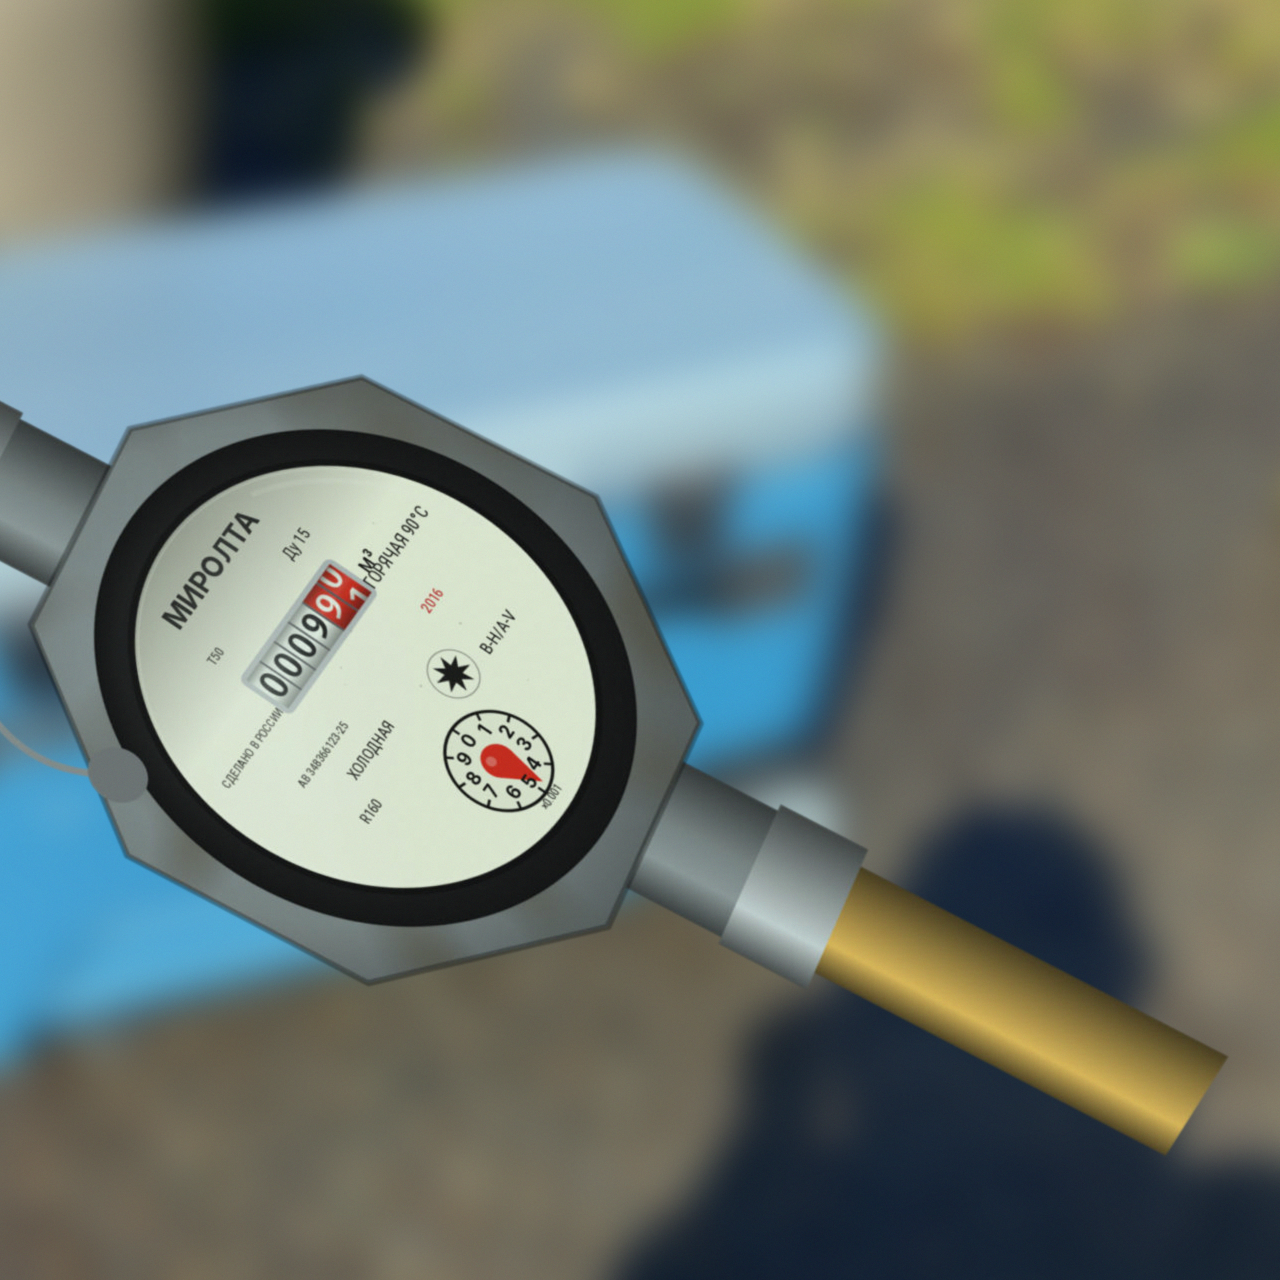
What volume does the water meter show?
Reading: 9.904 m³
